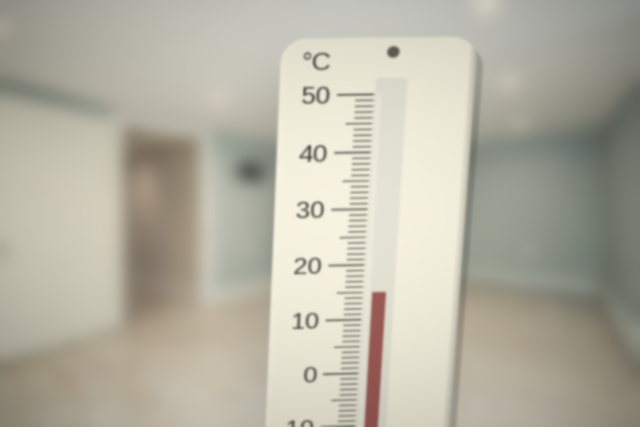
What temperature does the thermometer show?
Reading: 15 °C
